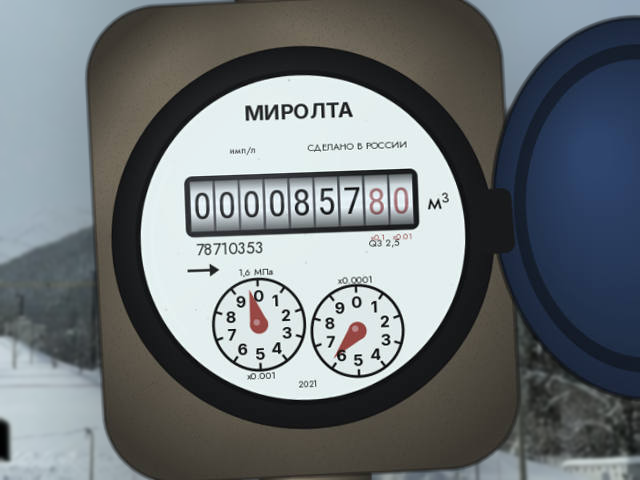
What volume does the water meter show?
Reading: 857.7996 m³
